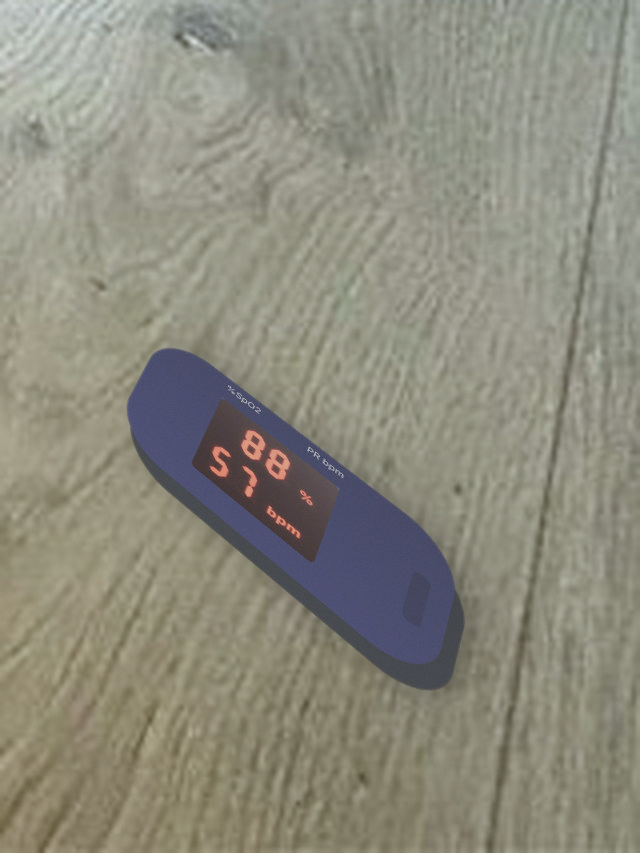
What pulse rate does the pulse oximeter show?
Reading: 57 bpm
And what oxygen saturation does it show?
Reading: 88 %
